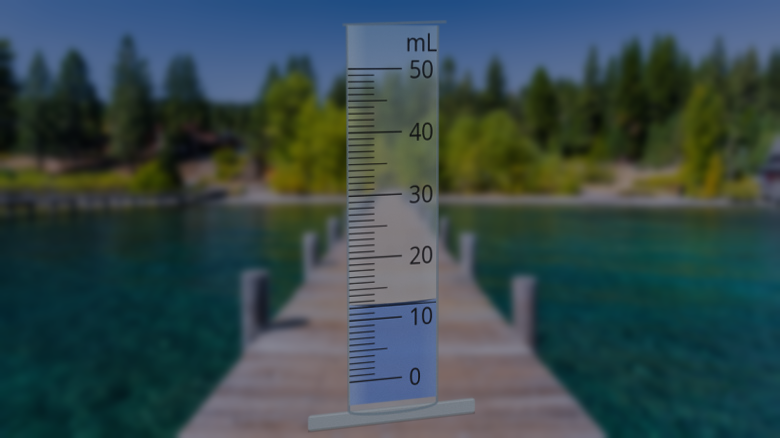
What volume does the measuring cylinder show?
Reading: 12 mL
